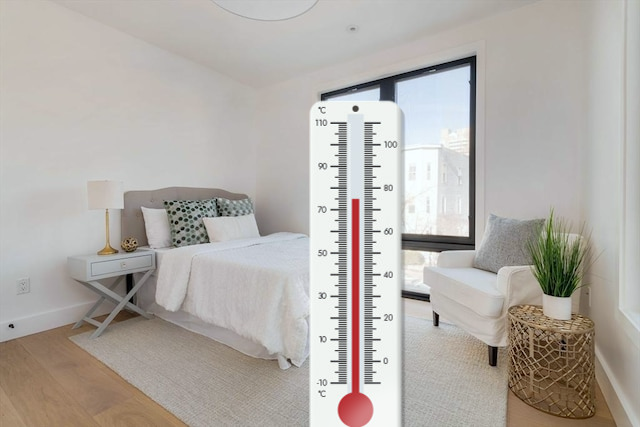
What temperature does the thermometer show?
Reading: 75 °C
